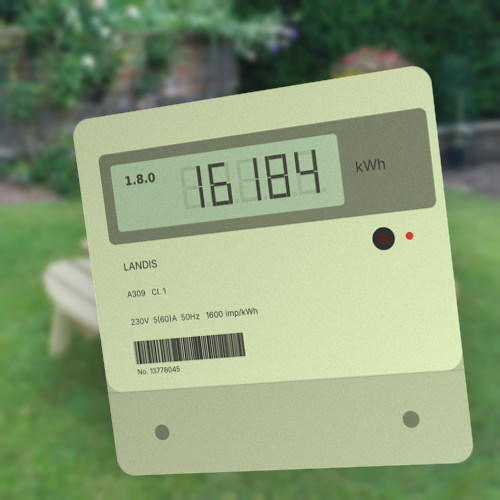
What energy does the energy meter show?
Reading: 16184 kWh
